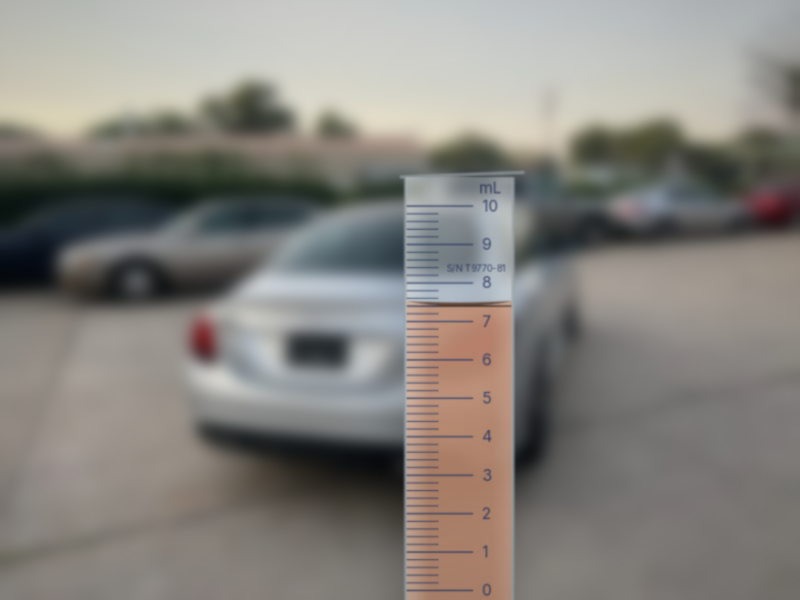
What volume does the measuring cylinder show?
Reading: 7.4 mL
